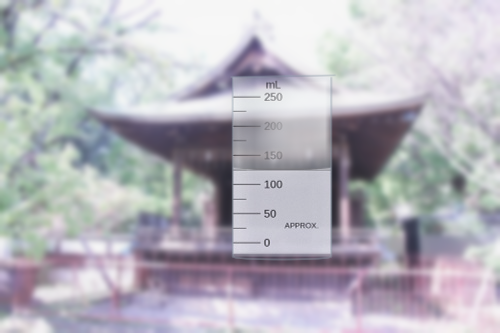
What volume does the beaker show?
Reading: 125 mL
